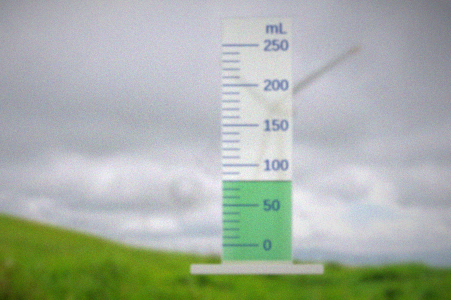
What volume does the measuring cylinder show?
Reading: 80 mL
